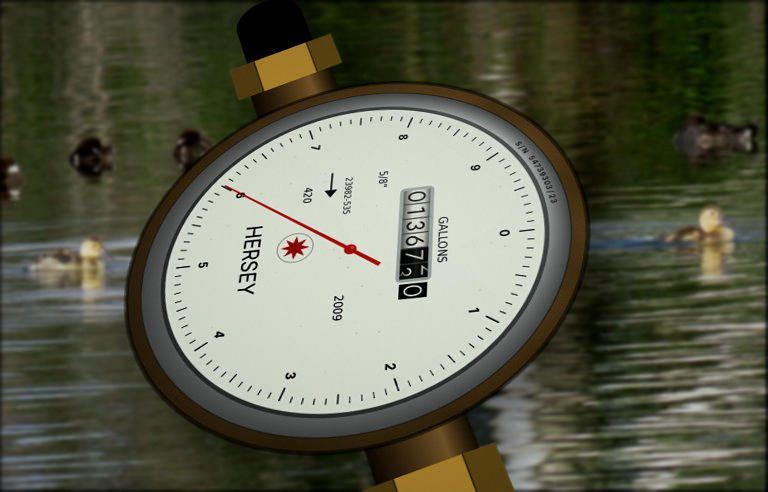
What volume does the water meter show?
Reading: 136726.0 gal
